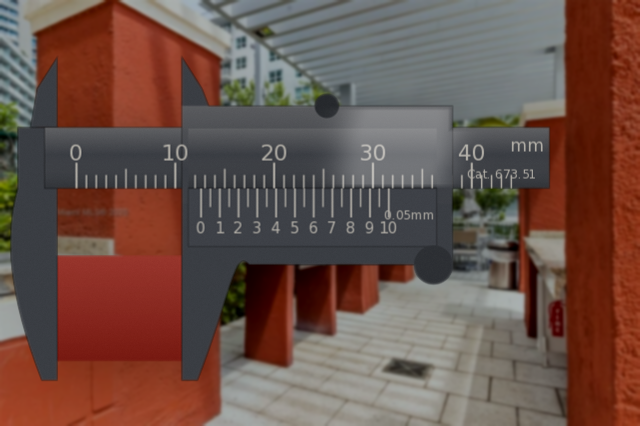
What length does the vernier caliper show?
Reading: 12.6 mm
